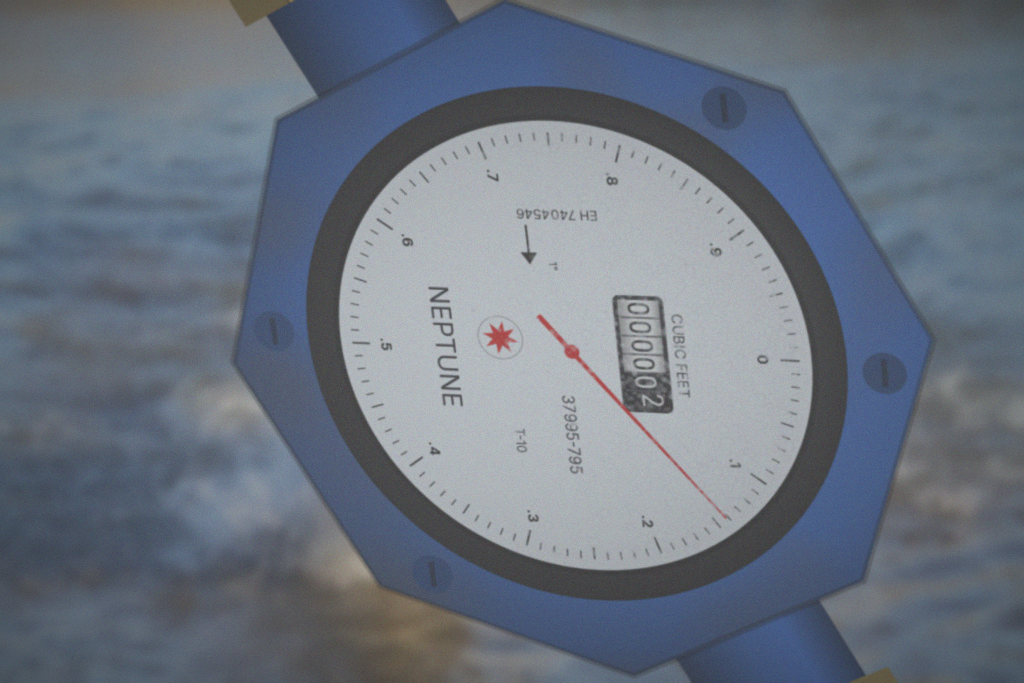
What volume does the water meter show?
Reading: 2.14 ft³
